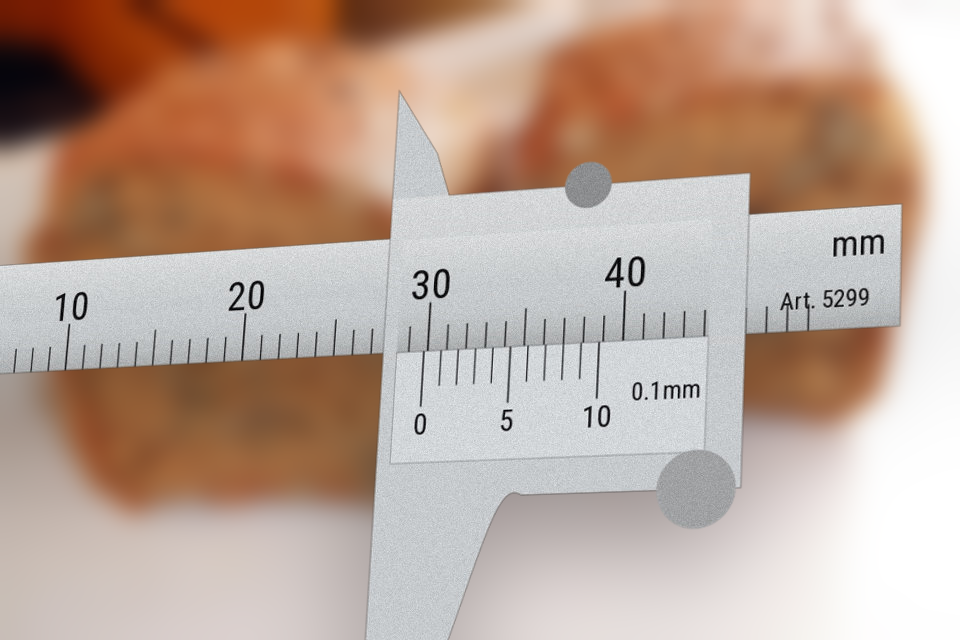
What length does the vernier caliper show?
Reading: 29.8 mm
